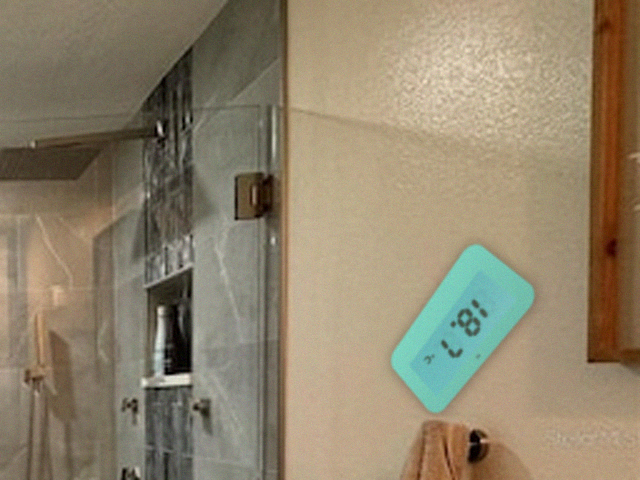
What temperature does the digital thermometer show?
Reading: 18.7 °C
